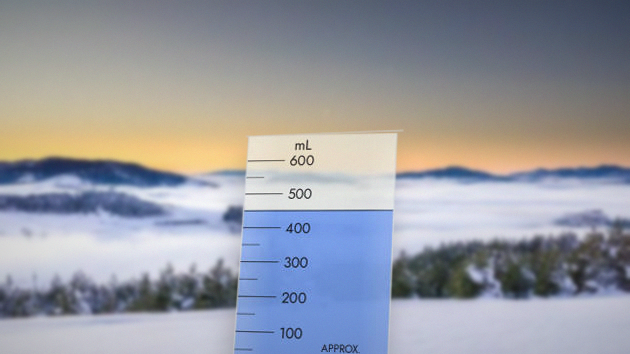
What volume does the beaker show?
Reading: 450 mL
